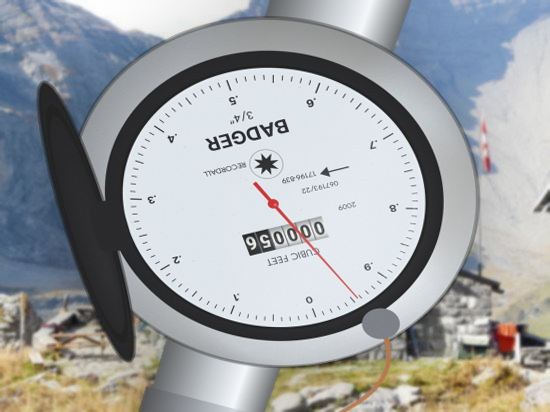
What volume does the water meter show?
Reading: 55.94 ft³
